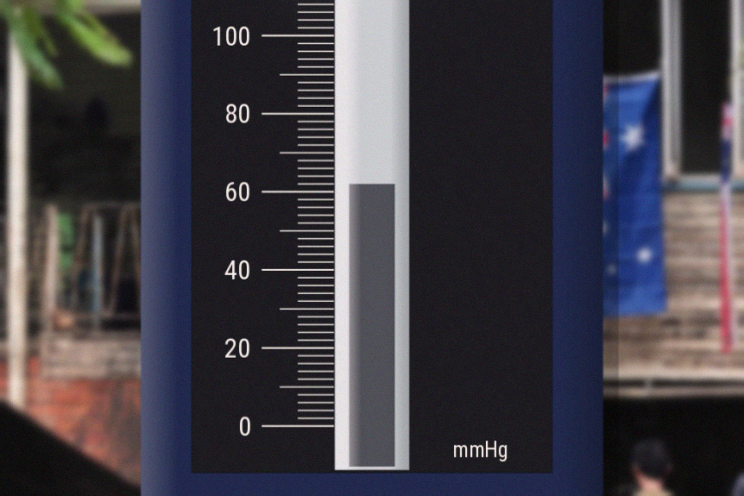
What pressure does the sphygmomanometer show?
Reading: 62 mmHg
